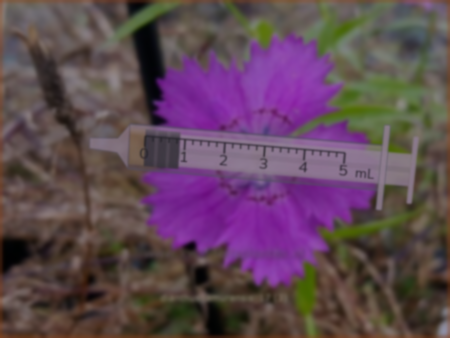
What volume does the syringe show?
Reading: 0 mL
